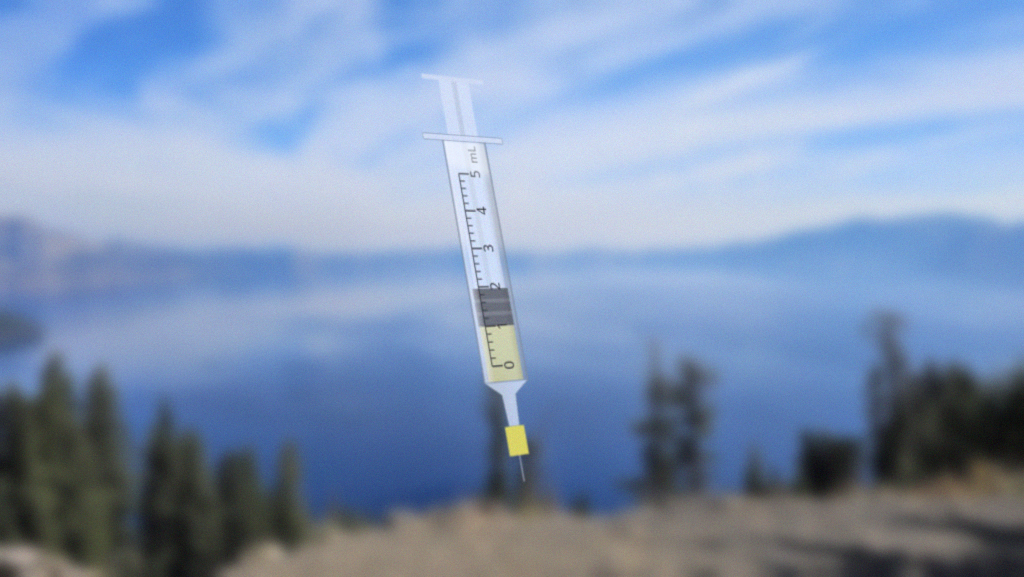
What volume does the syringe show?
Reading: 1 mL
